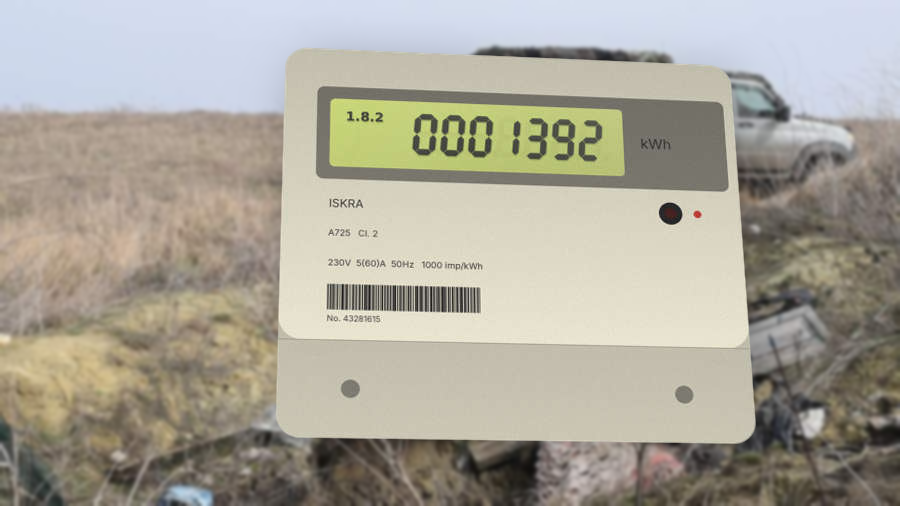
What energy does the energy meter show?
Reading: 1392 kWh
